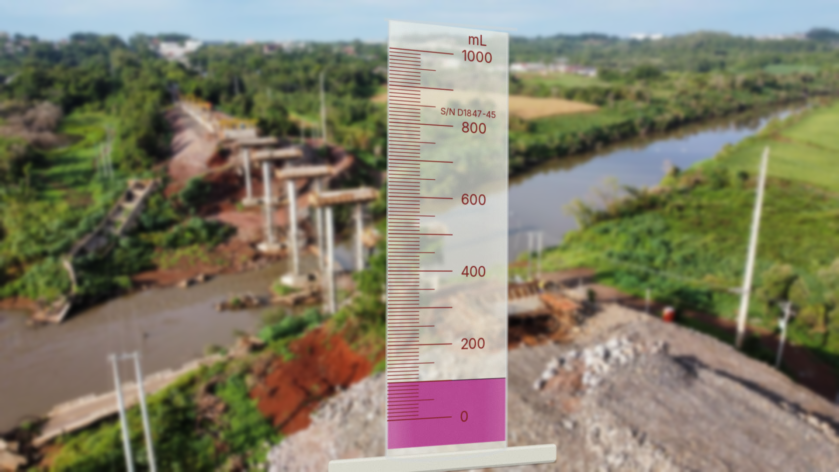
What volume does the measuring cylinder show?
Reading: 100 mL
